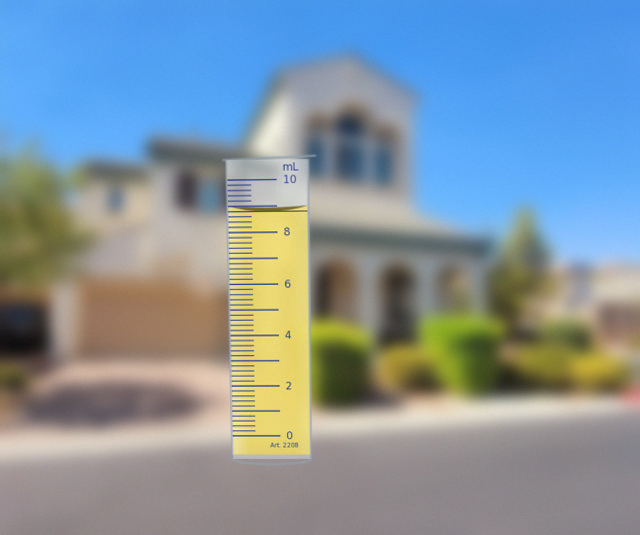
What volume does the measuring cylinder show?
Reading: 8.8 mL
